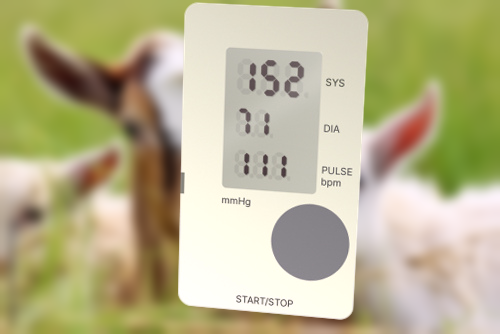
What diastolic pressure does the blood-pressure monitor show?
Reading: 71 mmHg
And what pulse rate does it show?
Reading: 111 bpm
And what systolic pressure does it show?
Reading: 152 mmHg
